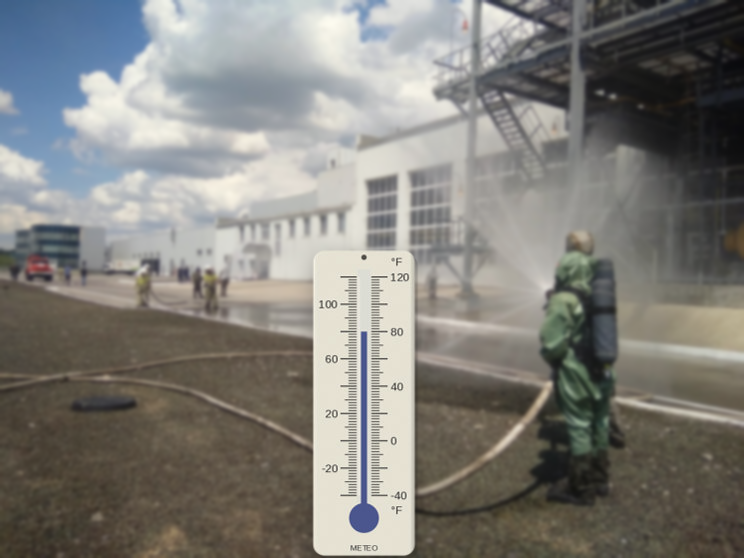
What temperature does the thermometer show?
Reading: 80 °F
